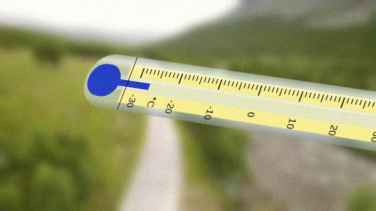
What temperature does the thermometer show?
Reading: -27 °C
